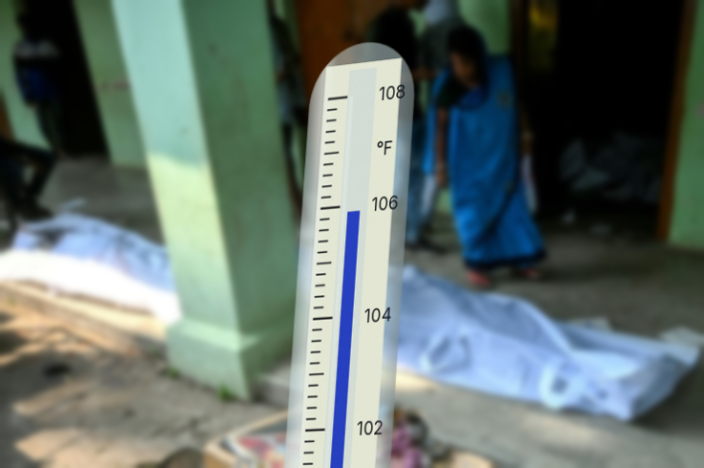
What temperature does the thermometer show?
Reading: 105.9 °F
